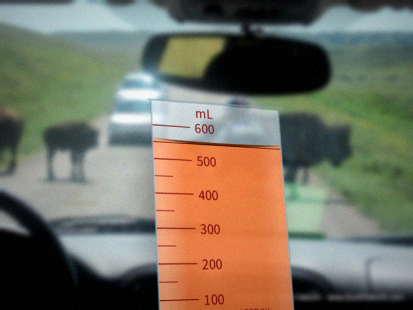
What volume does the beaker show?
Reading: 550 mL
